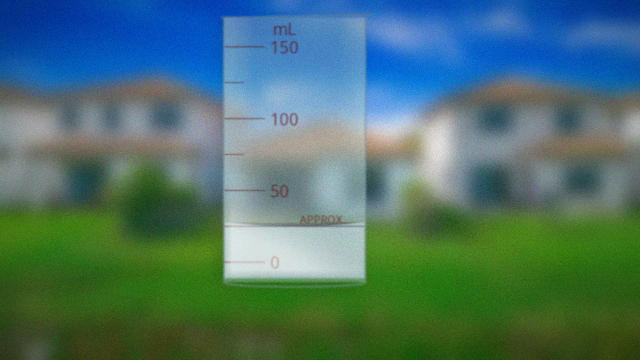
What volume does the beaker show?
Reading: 25 mL
